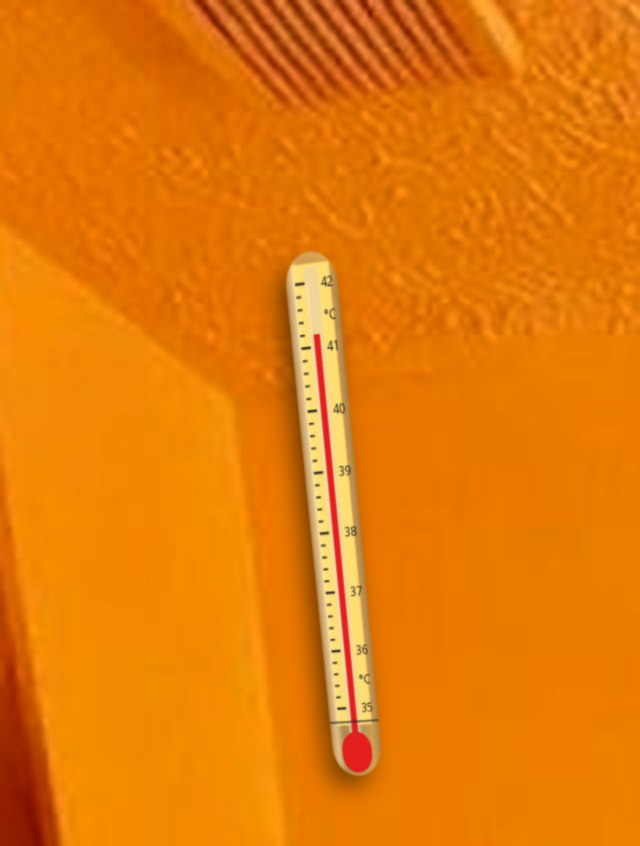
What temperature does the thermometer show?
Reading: 41.2 °C
